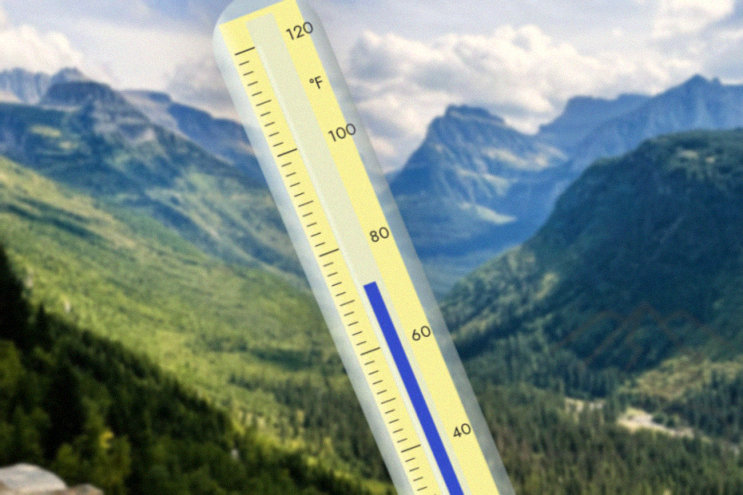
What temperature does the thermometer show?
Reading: 72 °F
